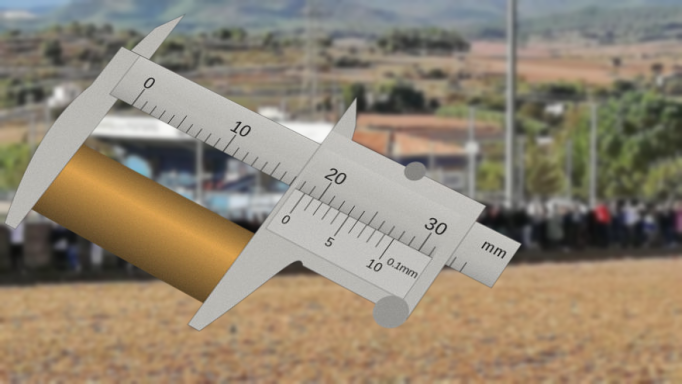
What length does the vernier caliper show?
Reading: 18.6 mm
